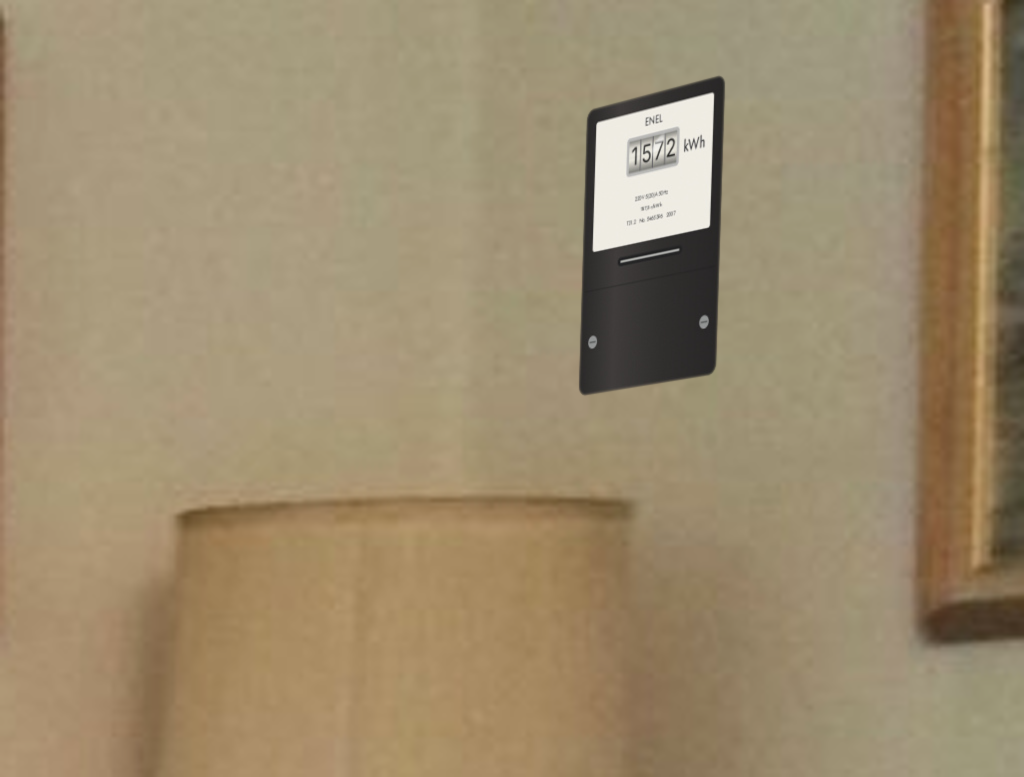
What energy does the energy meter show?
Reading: 1572 kWh
